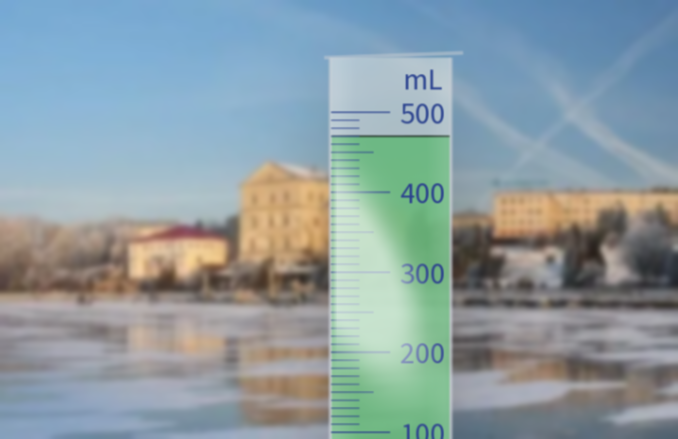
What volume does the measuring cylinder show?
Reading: 470 mL
